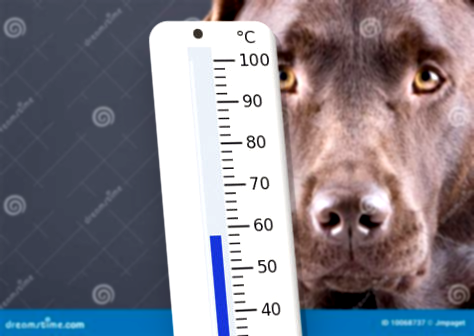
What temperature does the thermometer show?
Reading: 58 °C
